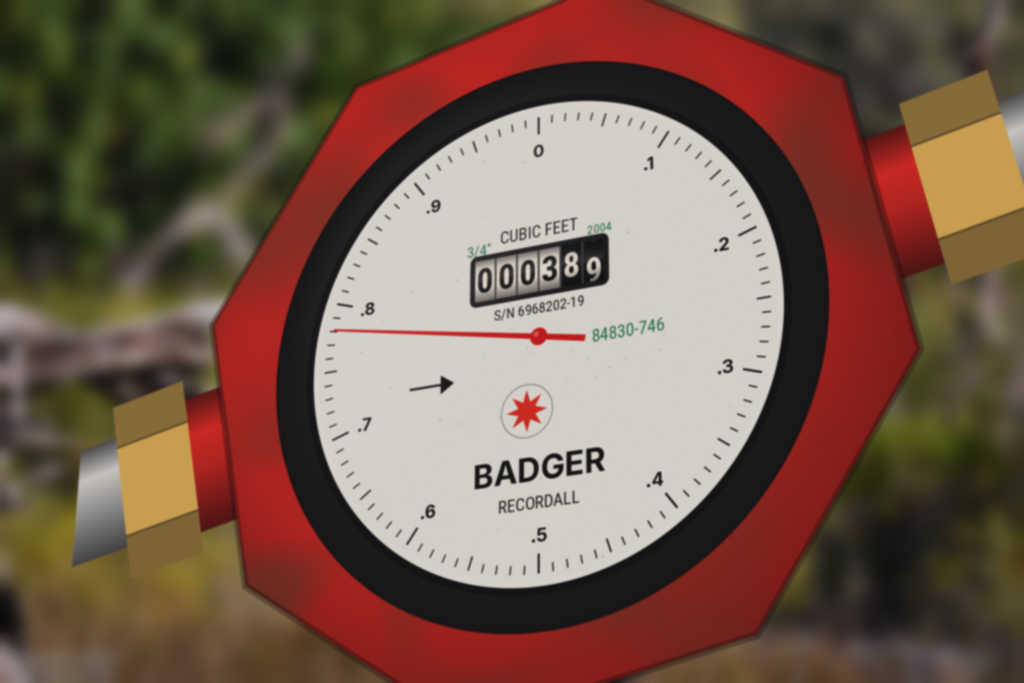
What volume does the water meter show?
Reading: 388.78 ft³
